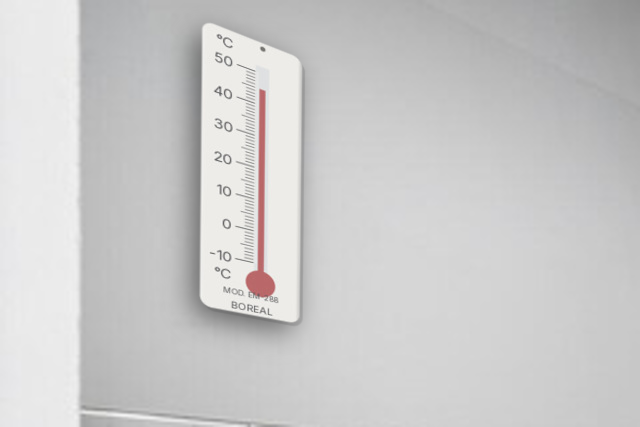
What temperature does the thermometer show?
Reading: 45 °C
